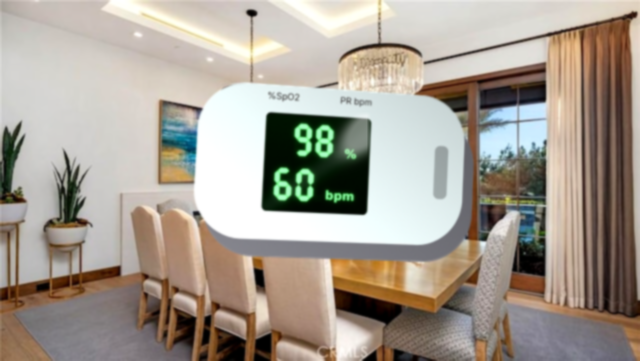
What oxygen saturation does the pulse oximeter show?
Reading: 98 %
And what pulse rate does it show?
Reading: 60 bpm
